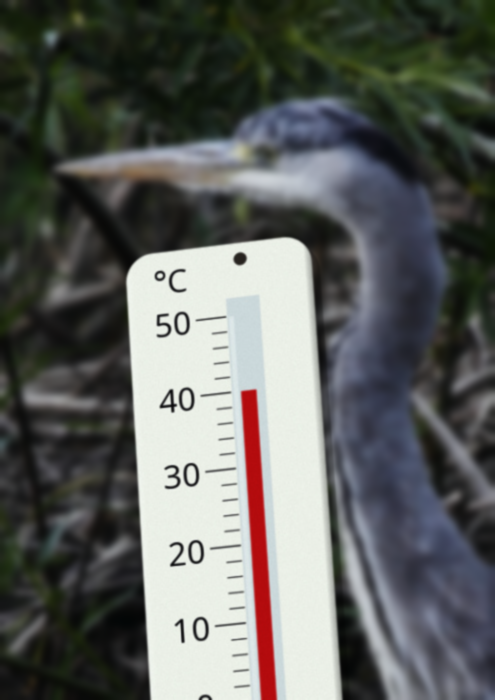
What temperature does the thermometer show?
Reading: 40 °C
